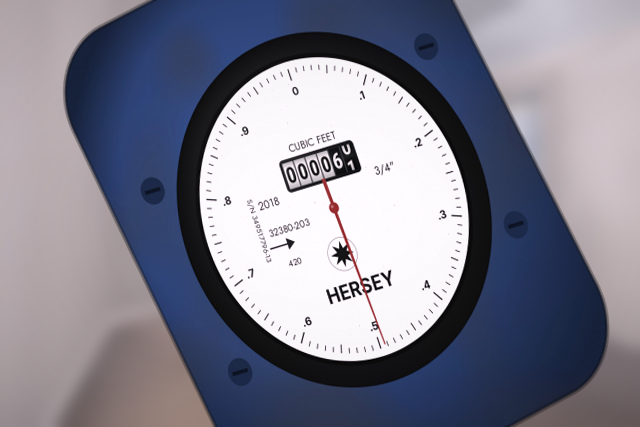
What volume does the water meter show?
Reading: 60.49 ft³
